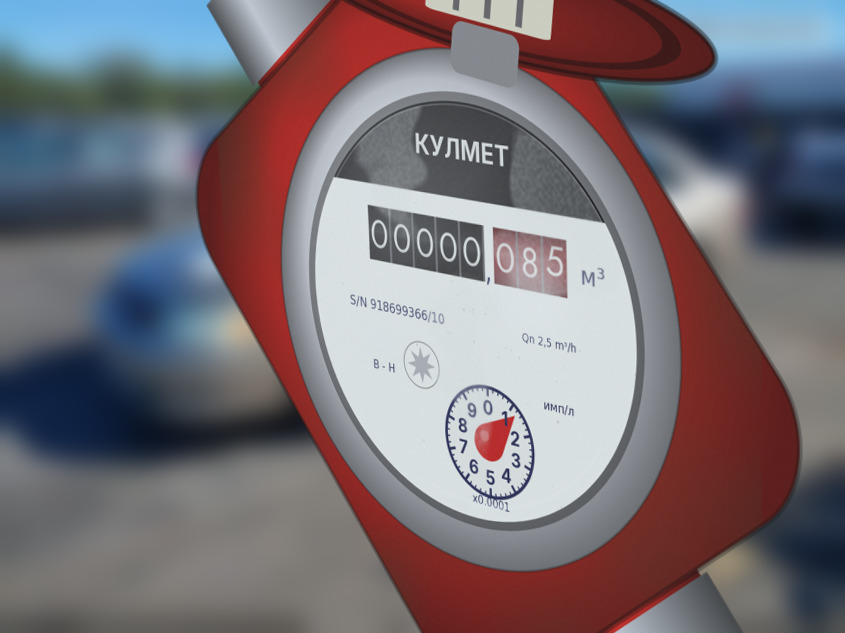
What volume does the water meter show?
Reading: 0.0851 m³
